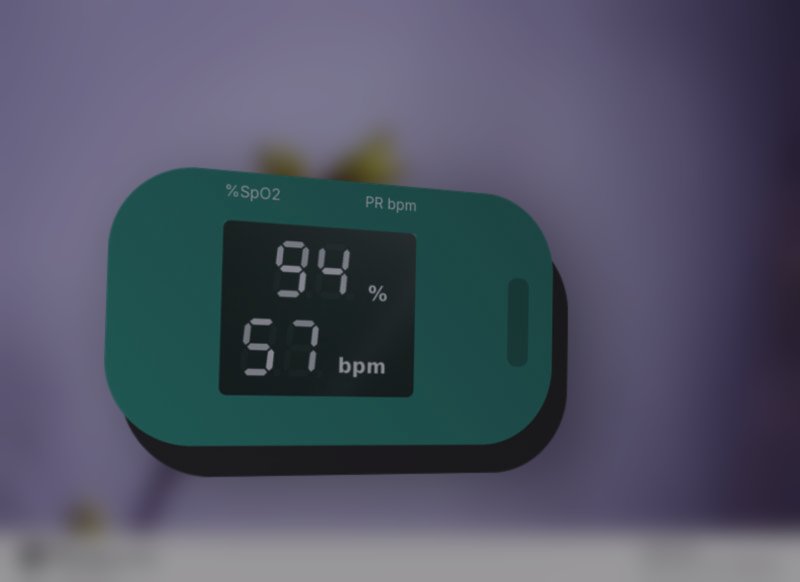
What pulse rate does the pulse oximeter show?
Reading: 57 bpm
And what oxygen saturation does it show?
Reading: 94 %
